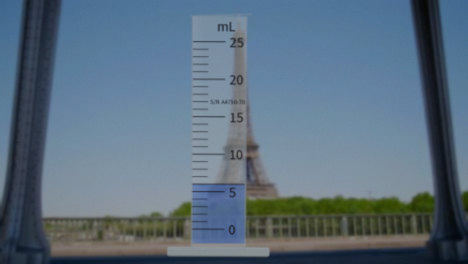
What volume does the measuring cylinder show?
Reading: 6 mL
